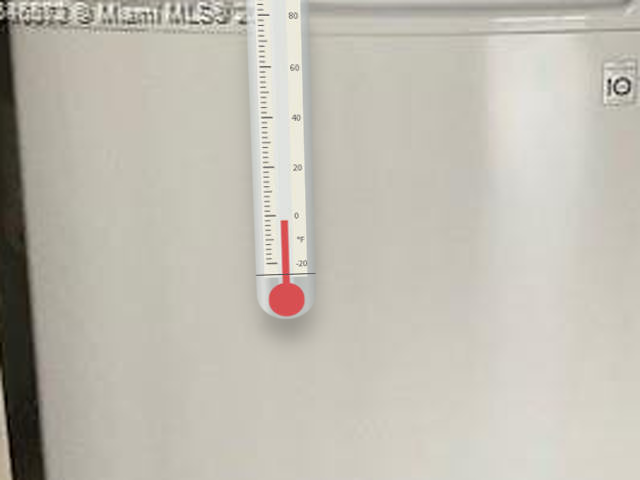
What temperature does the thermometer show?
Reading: -2 °F
